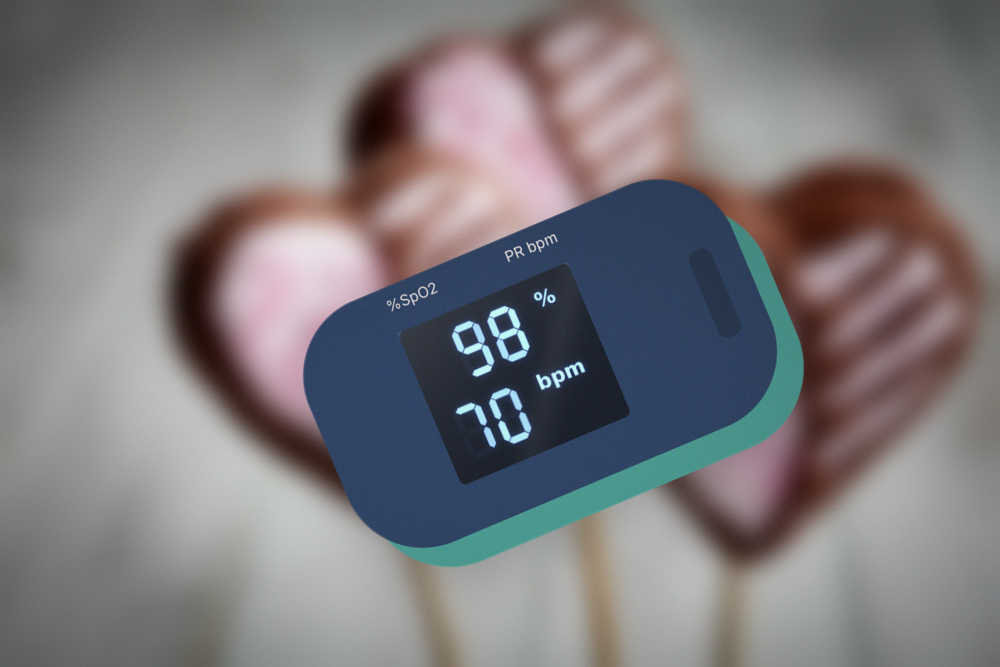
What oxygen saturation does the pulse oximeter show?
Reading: 98 %
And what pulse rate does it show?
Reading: 70 bpm
